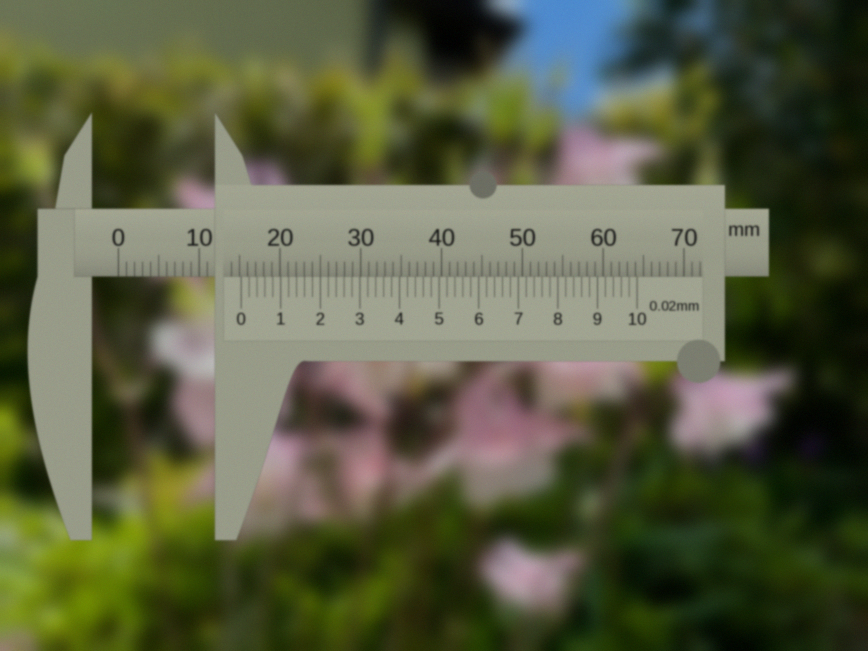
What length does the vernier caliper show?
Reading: 15.2 mm
